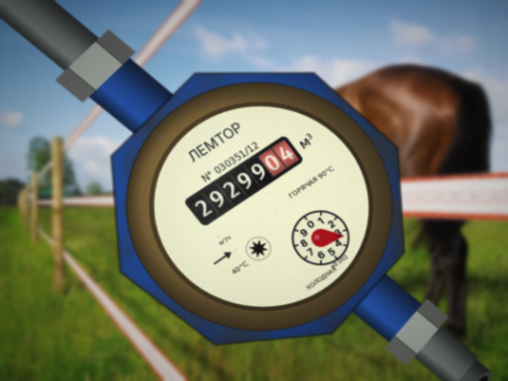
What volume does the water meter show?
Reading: 29299.043 m³
